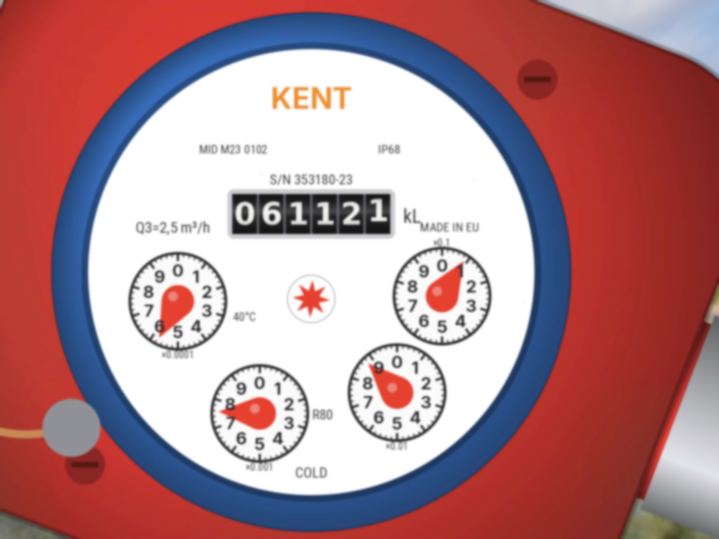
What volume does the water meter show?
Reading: 61121.0875 kL
